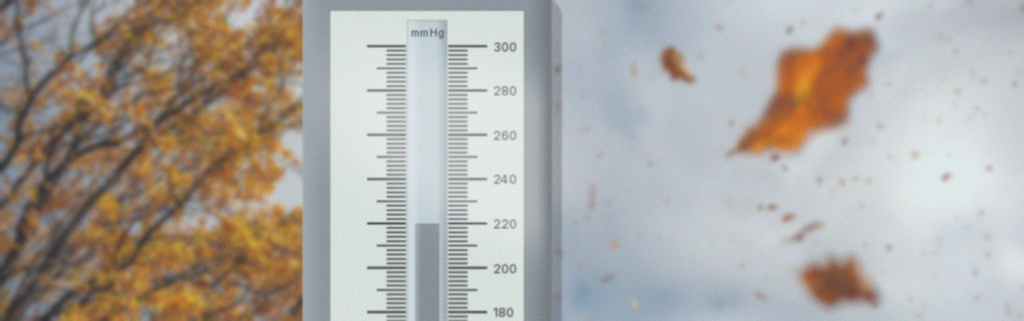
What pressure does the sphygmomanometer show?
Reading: 220 mmHg
